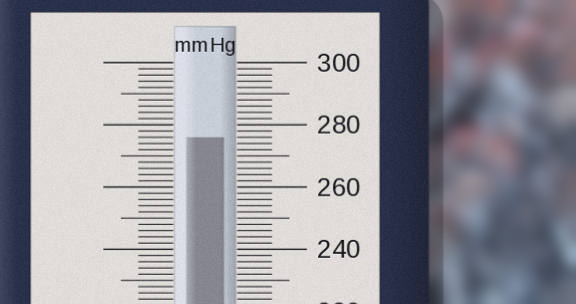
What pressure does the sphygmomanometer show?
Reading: 276 mmHg
